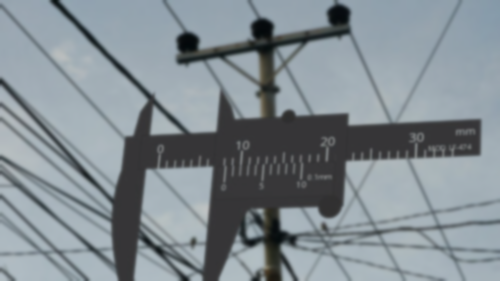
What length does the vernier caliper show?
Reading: 8.2 mm
